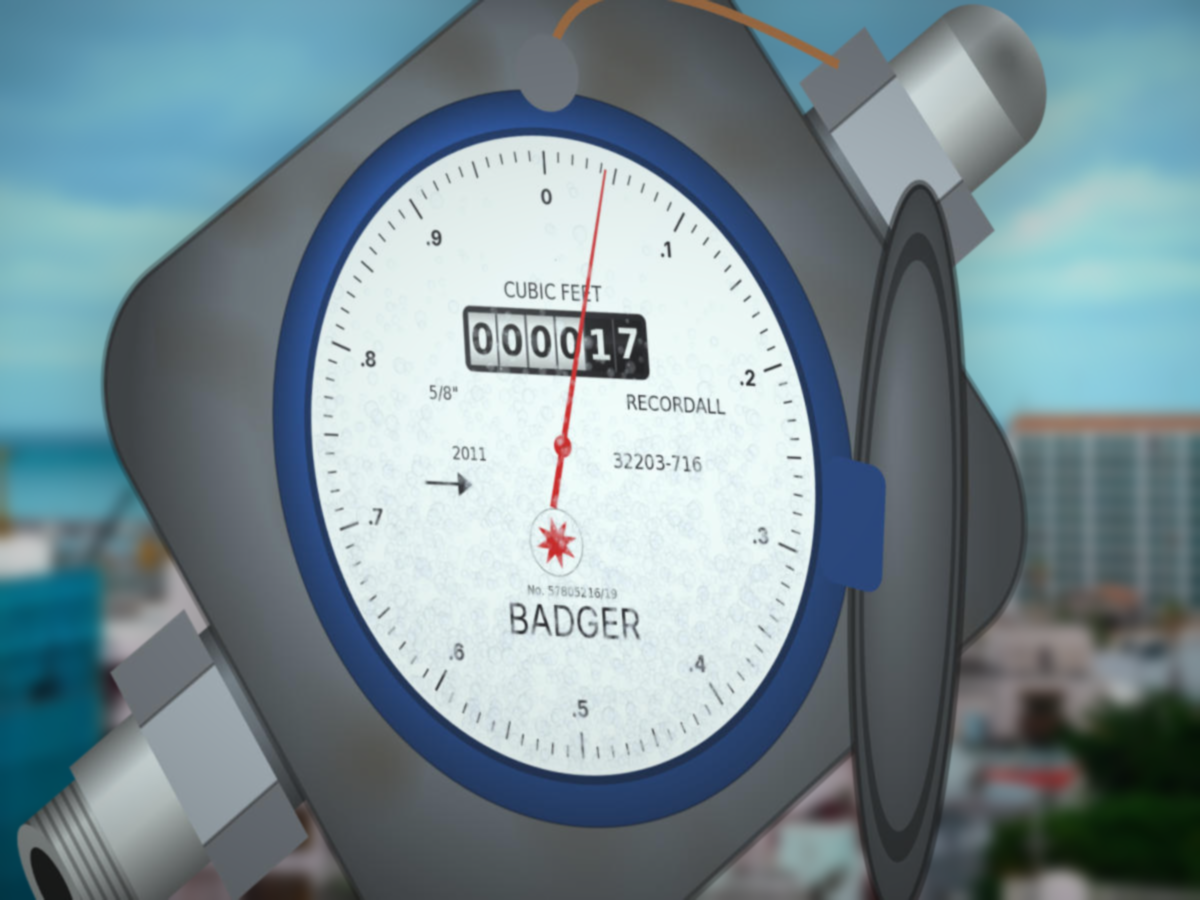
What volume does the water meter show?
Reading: 17.04 ft³
